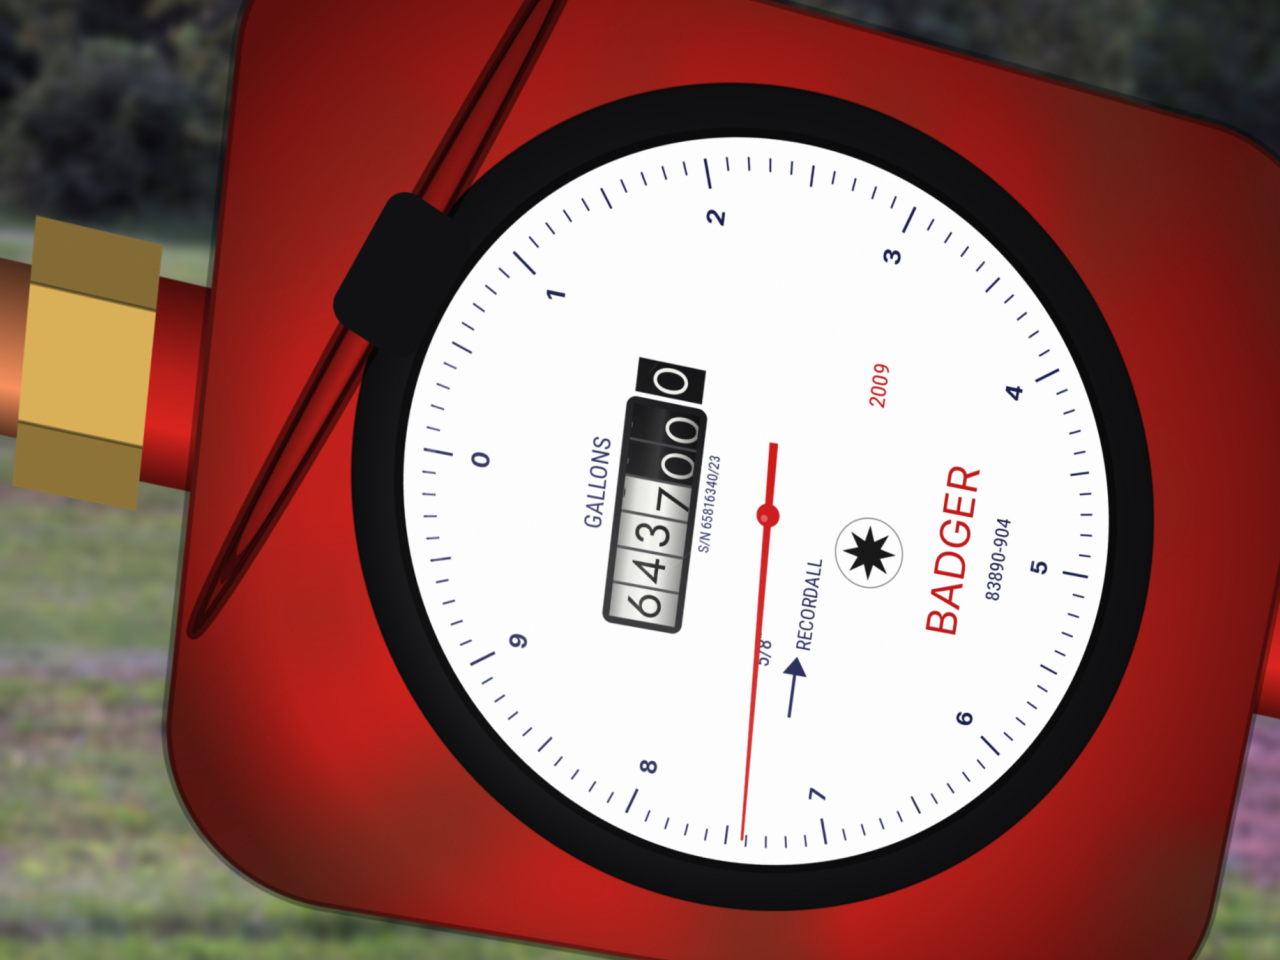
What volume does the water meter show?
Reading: 6436997.4 gal
